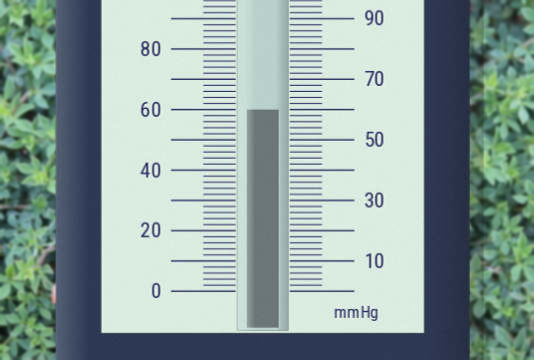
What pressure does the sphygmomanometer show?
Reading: 60 mmHg
